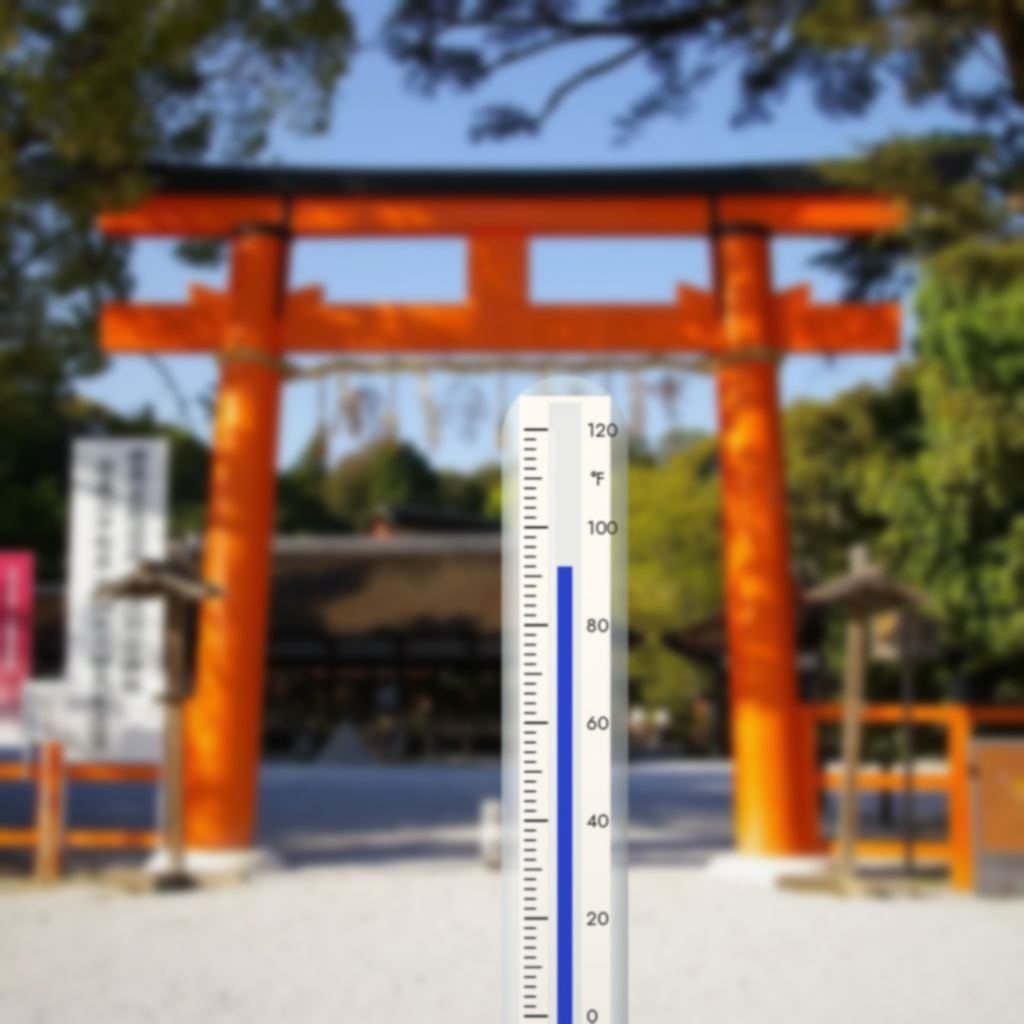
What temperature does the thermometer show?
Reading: 92 °F
